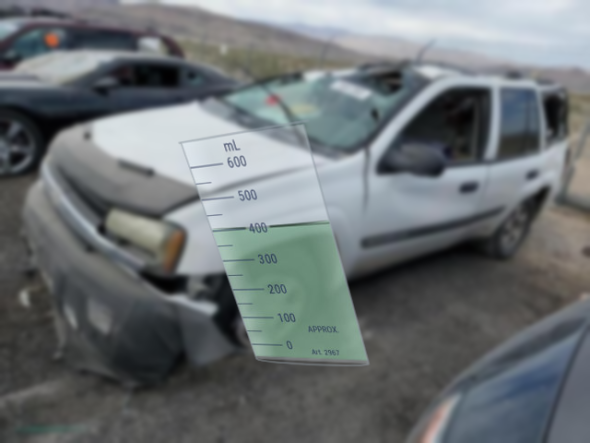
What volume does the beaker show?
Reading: 400 mL
